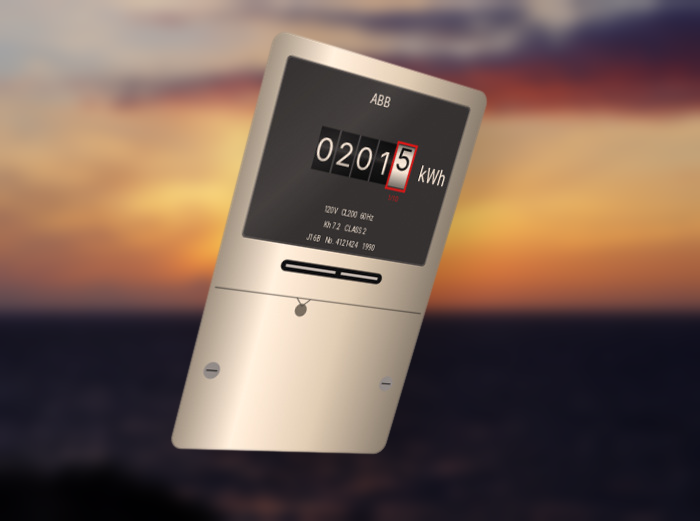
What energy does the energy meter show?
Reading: 201.5 kWh
